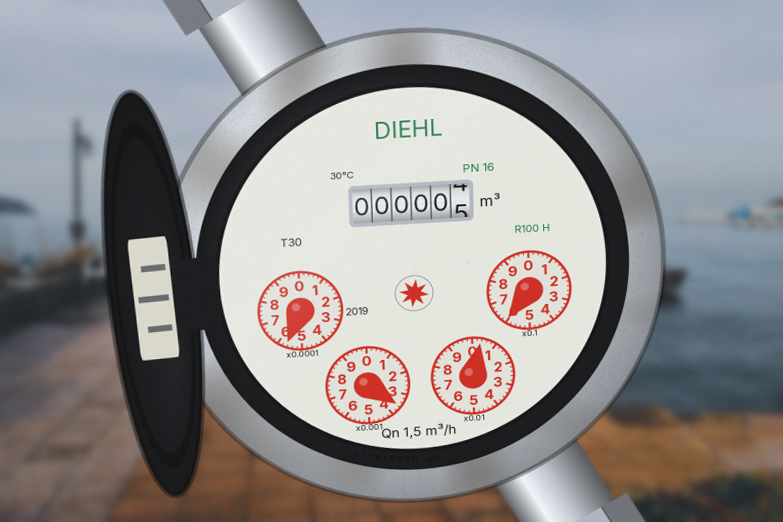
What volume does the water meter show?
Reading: 4.6035 m³
